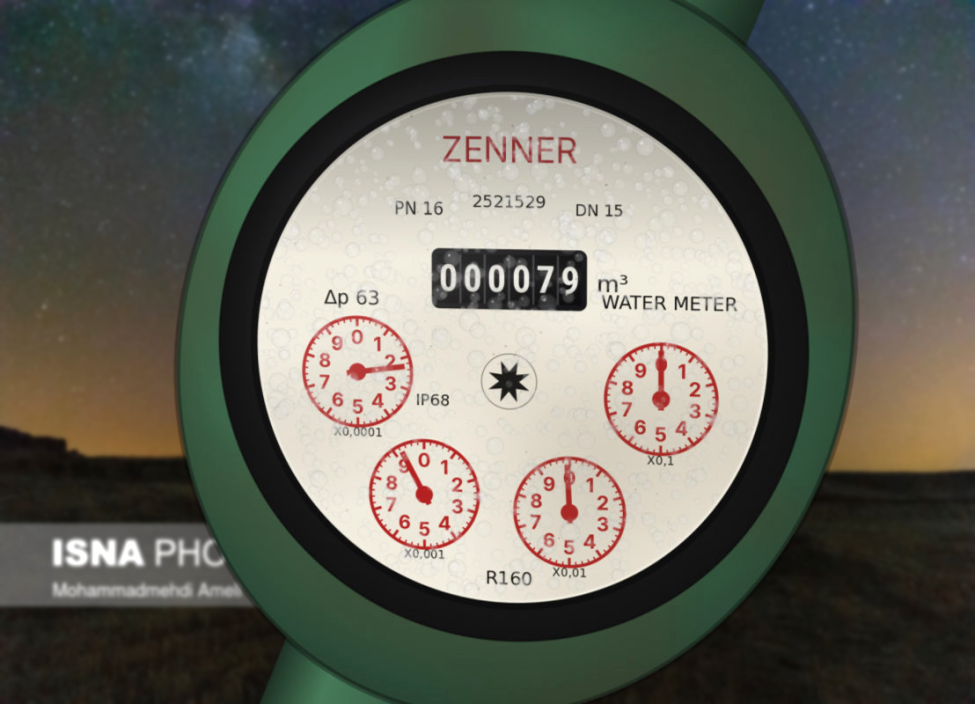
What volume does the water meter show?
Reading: 78.9992 m³
